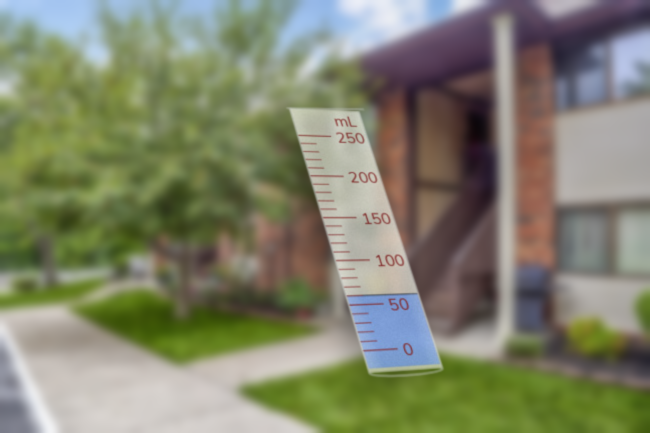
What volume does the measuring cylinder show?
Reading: 60 mL
